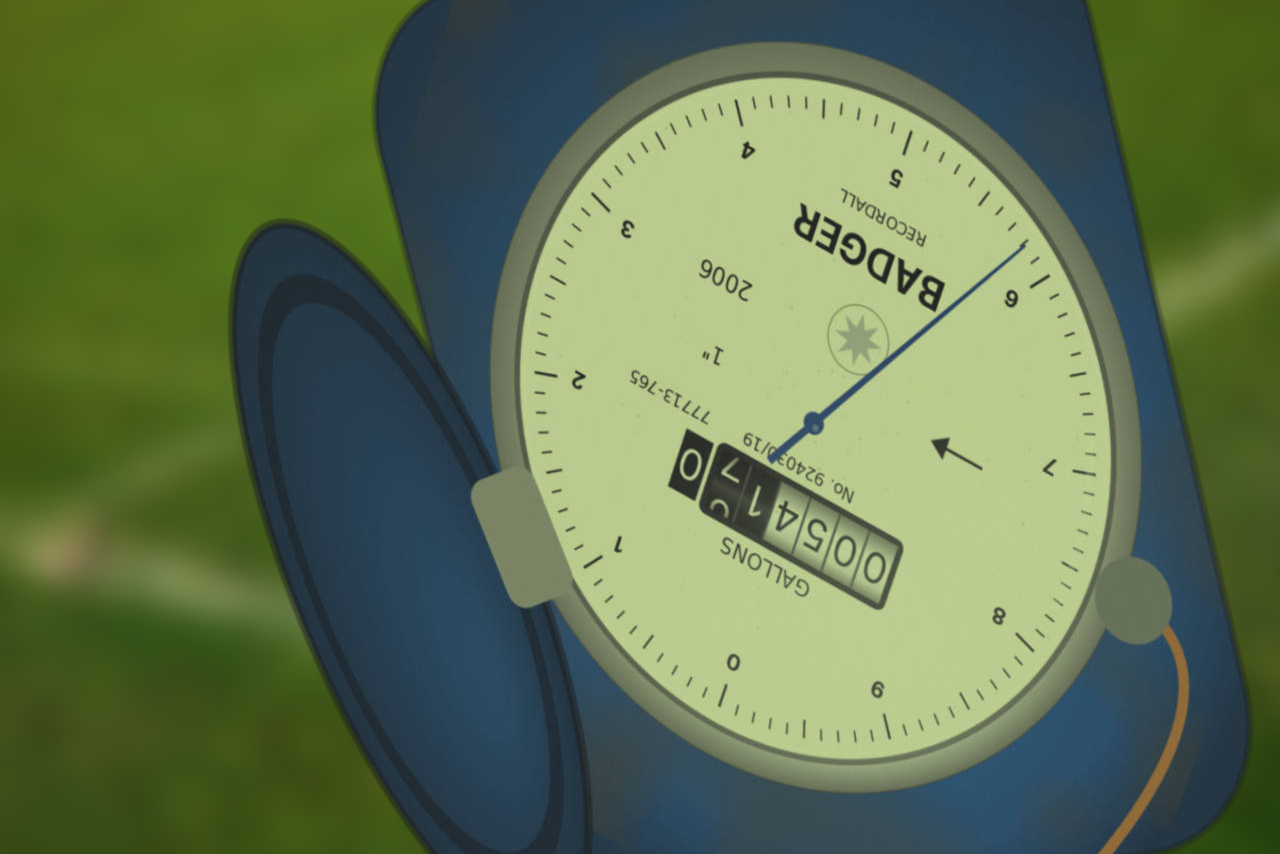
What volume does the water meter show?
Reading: 54165.8 gal
